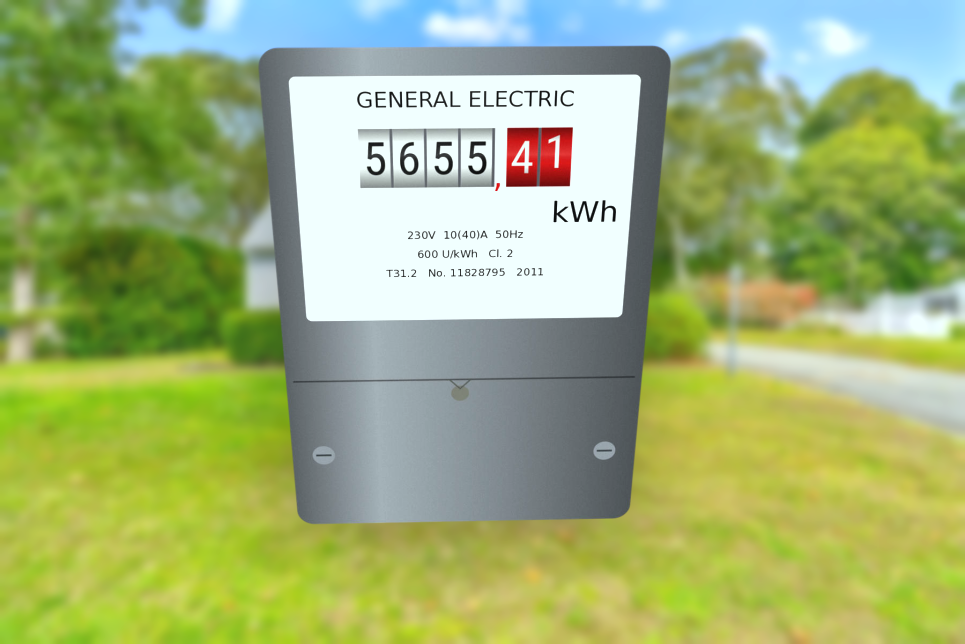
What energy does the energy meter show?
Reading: 5655.41 kWh
